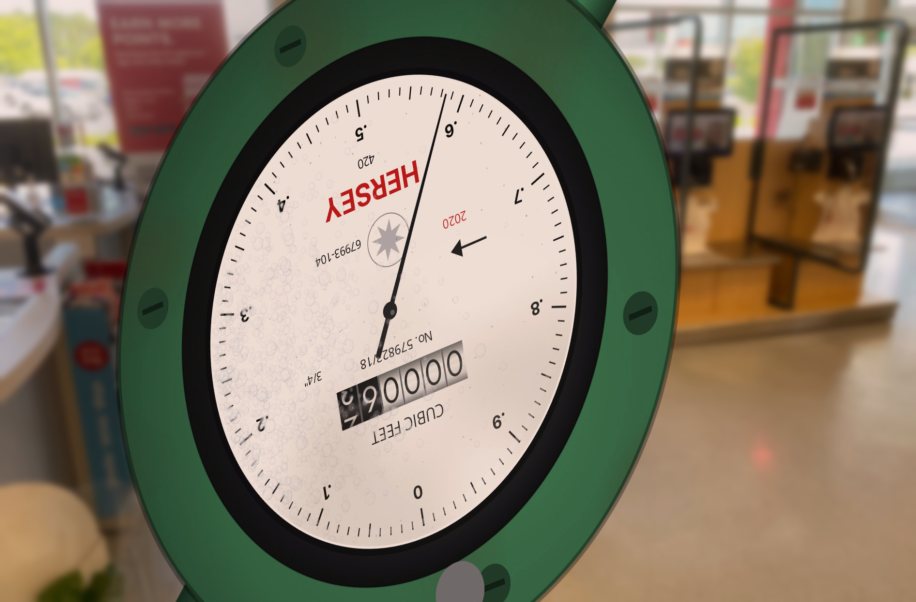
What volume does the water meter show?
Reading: 62.58 ft³
